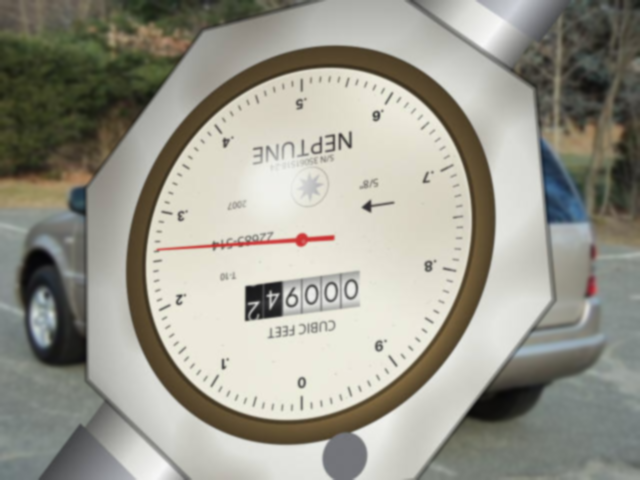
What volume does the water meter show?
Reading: 942.26 ft³
